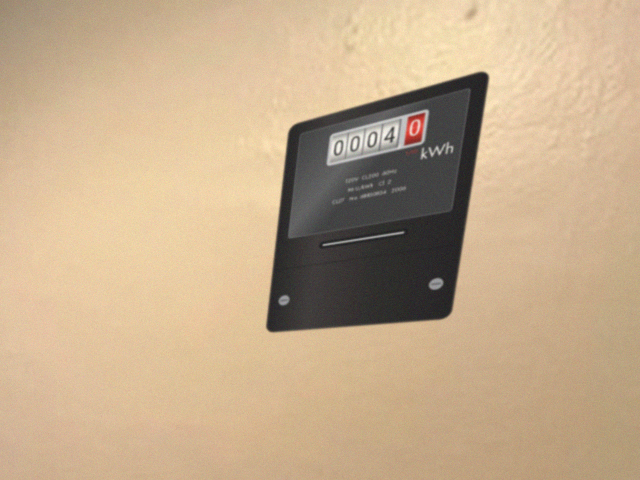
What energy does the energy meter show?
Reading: 4.0 kWh
